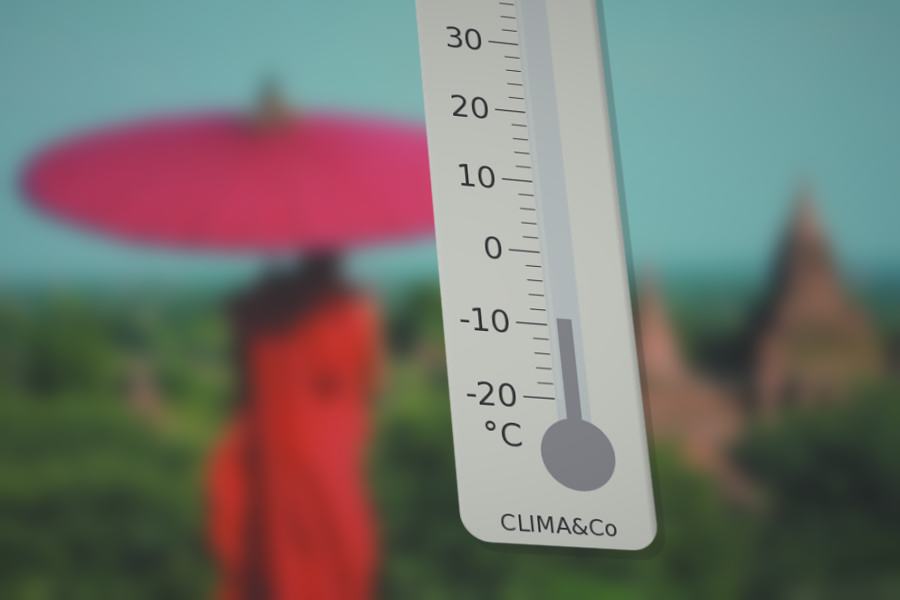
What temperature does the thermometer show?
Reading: -9 °C
